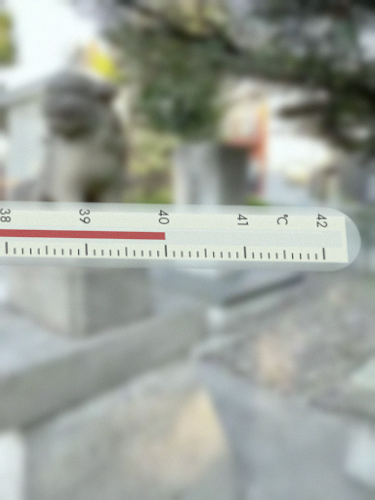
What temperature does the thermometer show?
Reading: 40 °C
